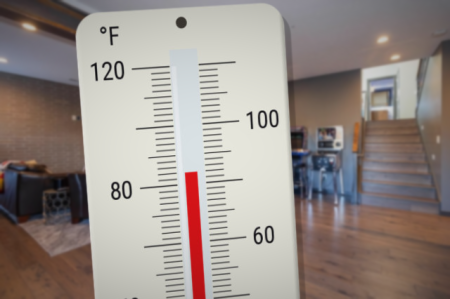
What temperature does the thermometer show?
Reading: 84 °F
